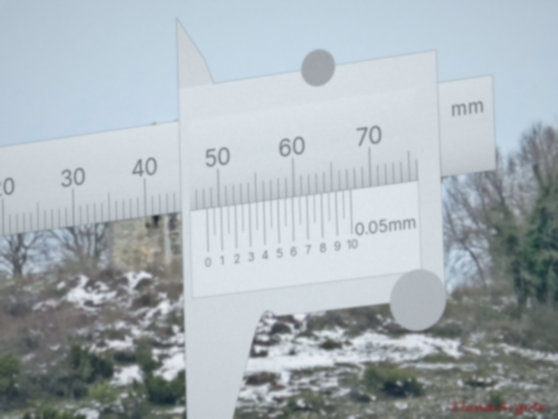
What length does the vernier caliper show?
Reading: 48.4 mm
